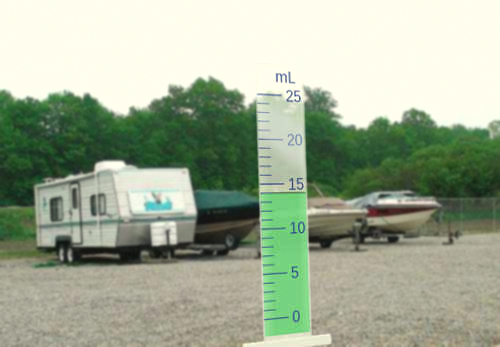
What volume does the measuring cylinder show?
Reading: 14 mL
